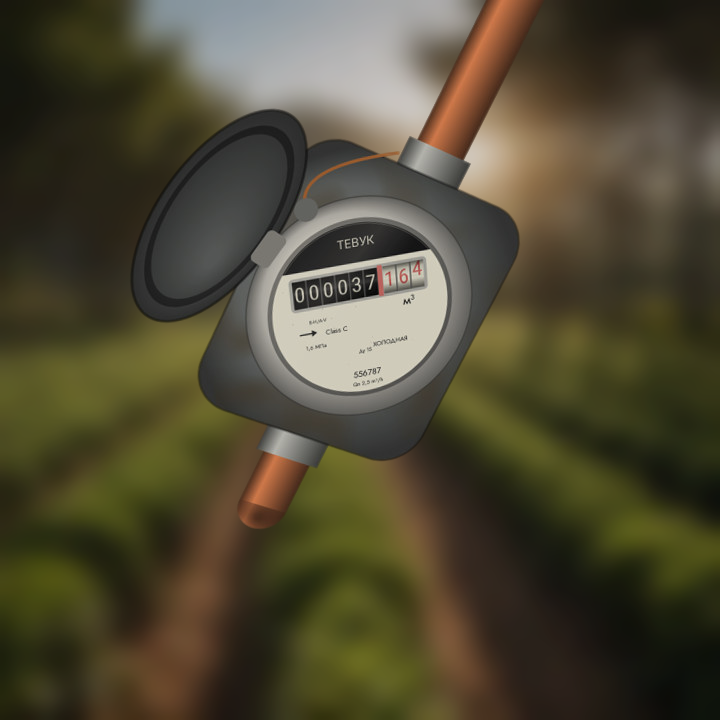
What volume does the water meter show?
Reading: 37.164 m³
